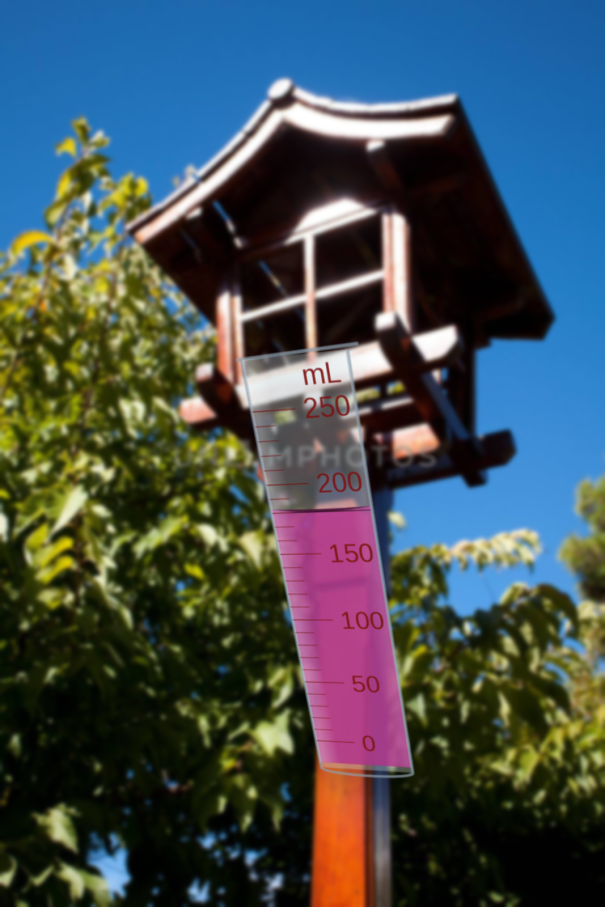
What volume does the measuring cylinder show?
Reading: 180 mL
